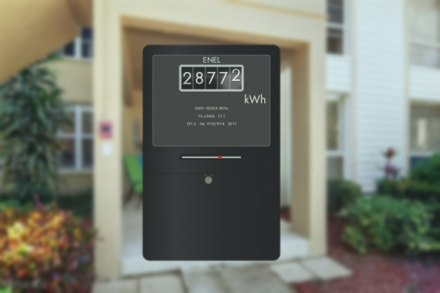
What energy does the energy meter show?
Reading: 28772 kWh
